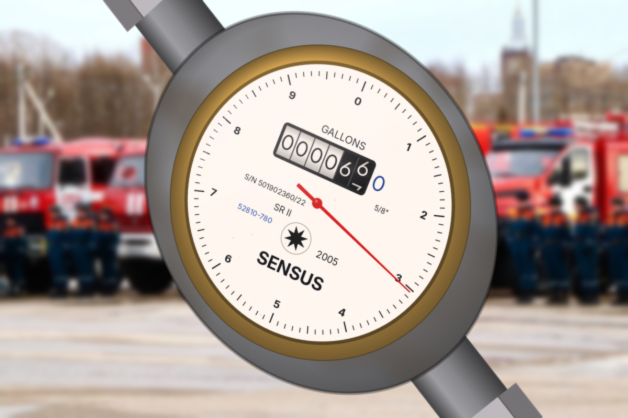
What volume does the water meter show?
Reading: 663.0 gal
